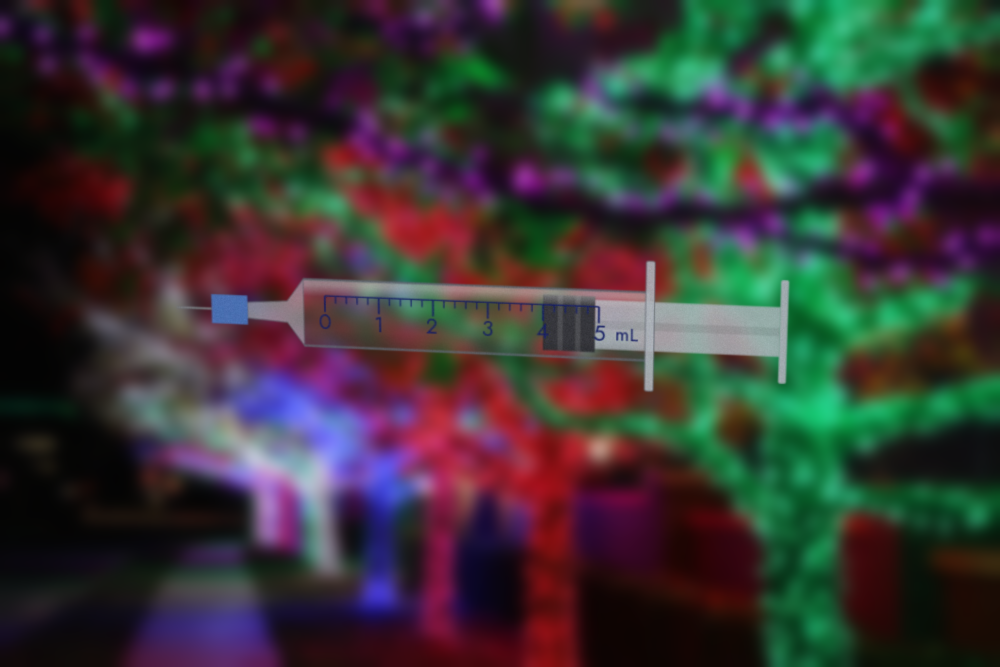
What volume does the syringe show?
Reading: 4 mL
